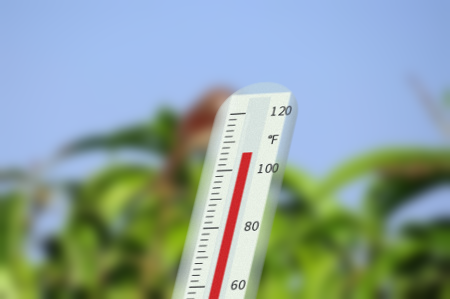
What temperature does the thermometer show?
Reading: 106 °F
